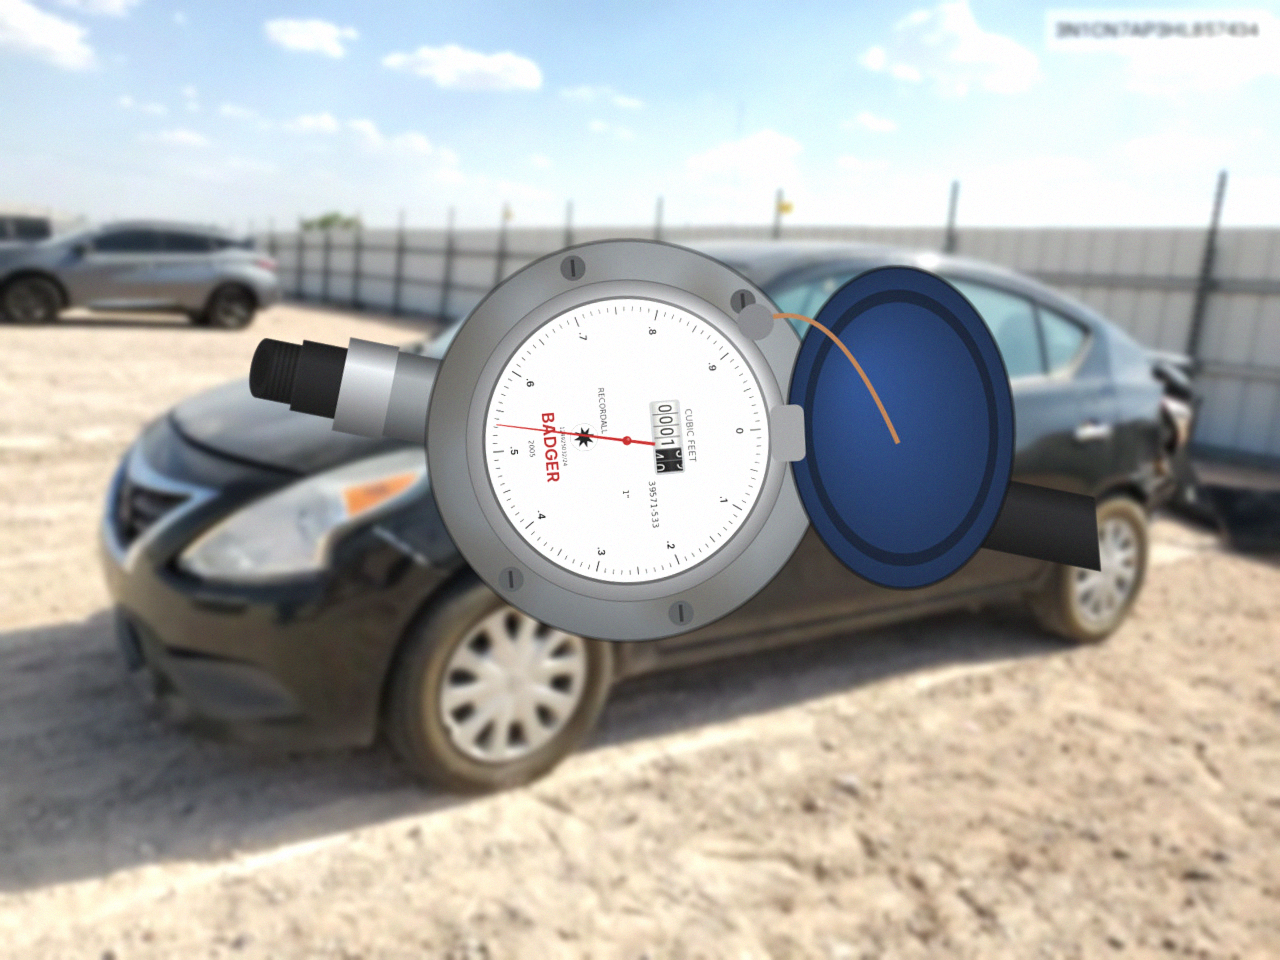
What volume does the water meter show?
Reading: 139.53 ft³
